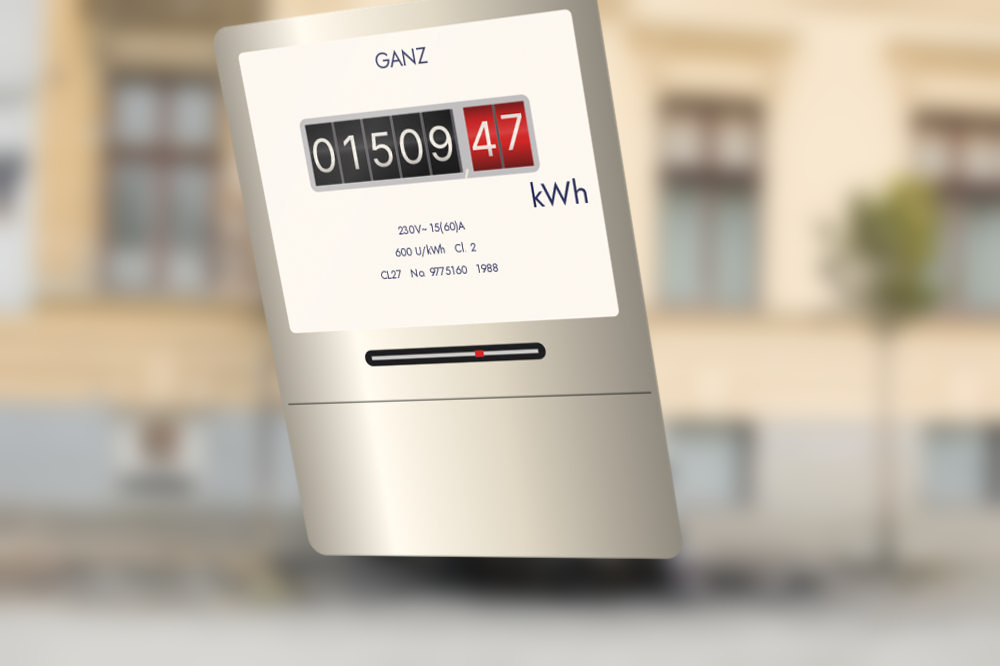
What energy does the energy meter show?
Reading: 1509.47 kWh
